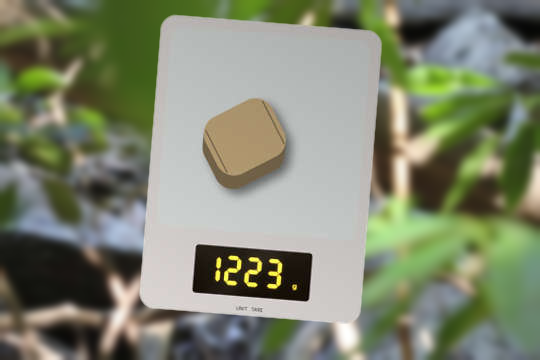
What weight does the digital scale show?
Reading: 1223 g
